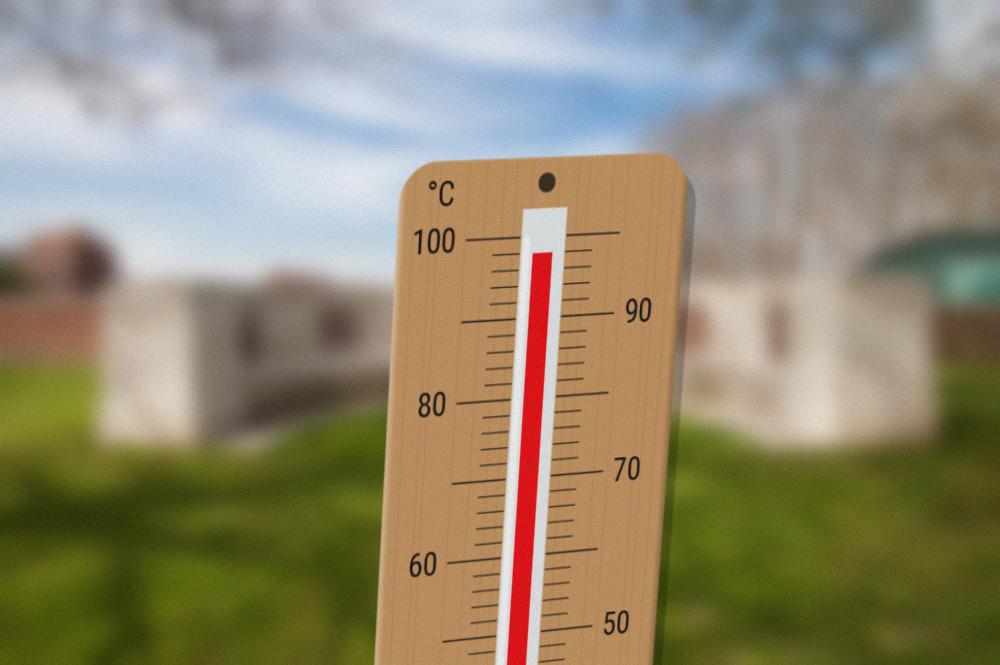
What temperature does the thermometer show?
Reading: 98 °C
